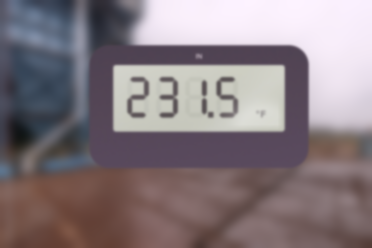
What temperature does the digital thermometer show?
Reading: 231.5 °F
